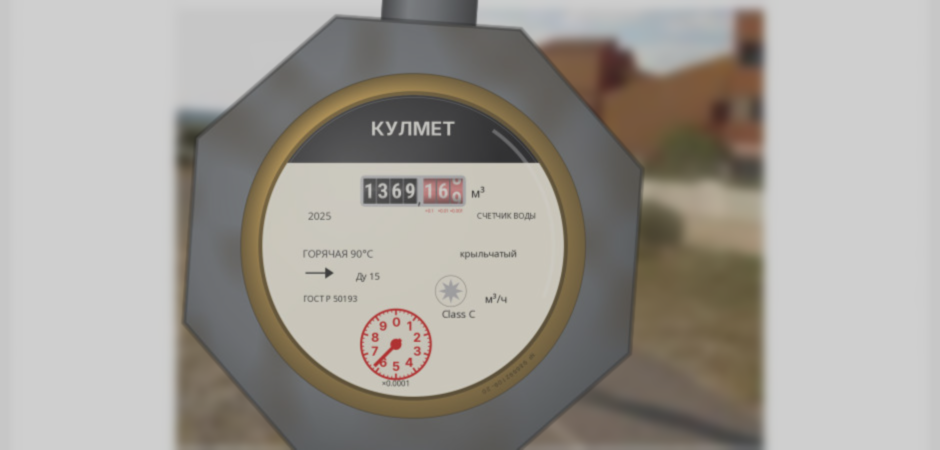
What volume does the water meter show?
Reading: 1369.1686 m³
